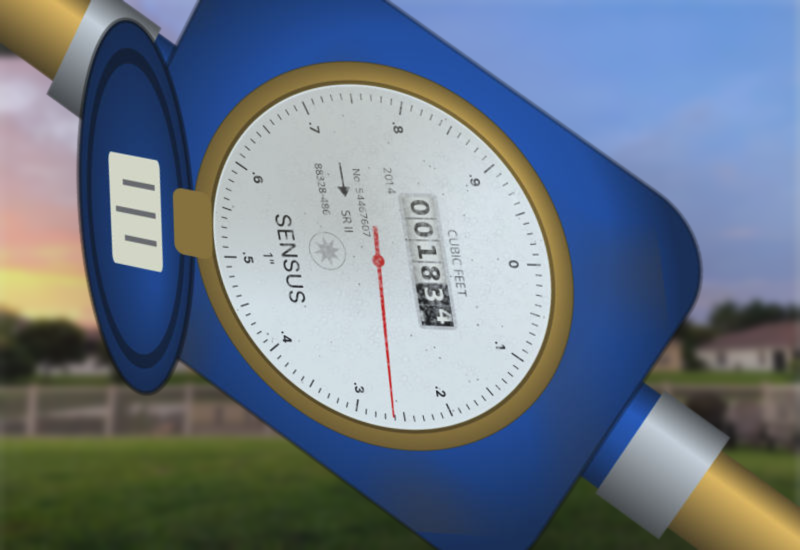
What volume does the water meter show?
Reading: 1834.26 ft³
